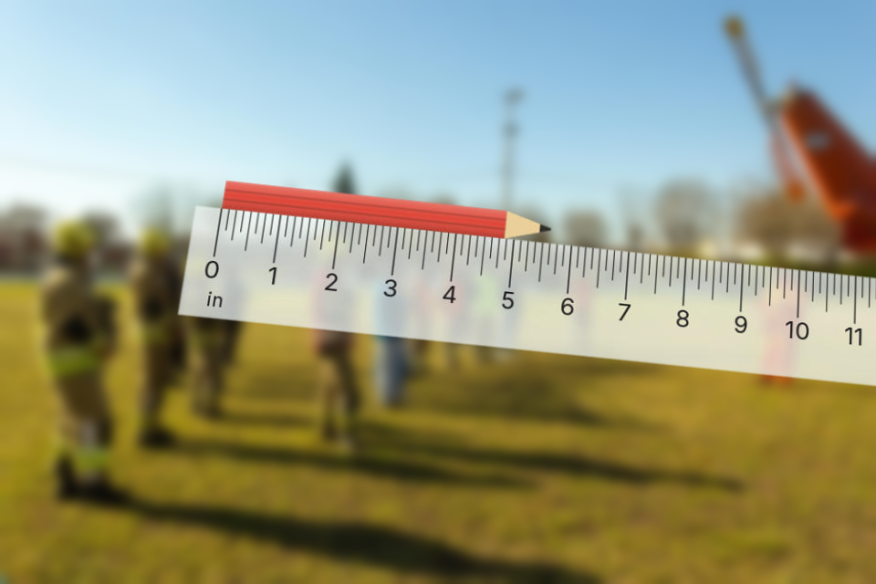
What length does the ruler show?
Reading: 5.625 in
